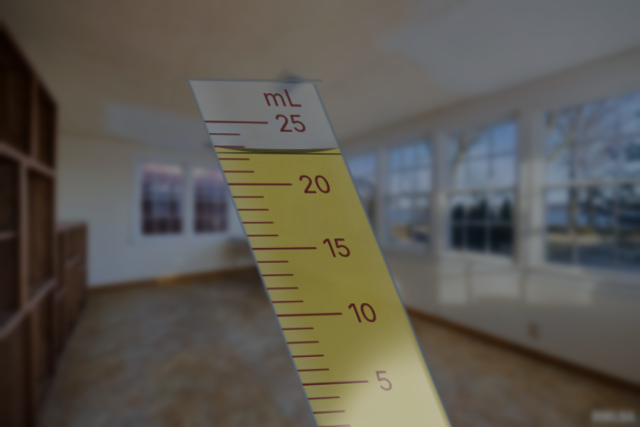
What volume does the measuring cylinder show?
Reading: 22.5 mL
